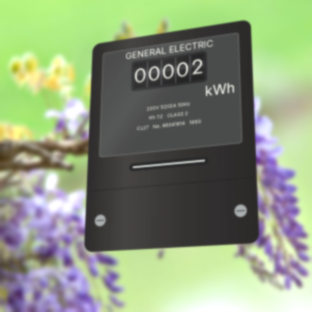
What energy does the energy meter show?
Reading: 2 kWh
